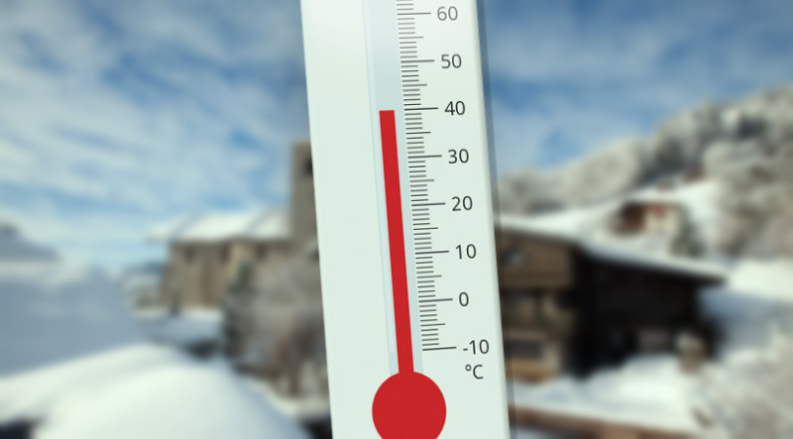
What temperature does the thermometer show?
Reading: 40 °C
